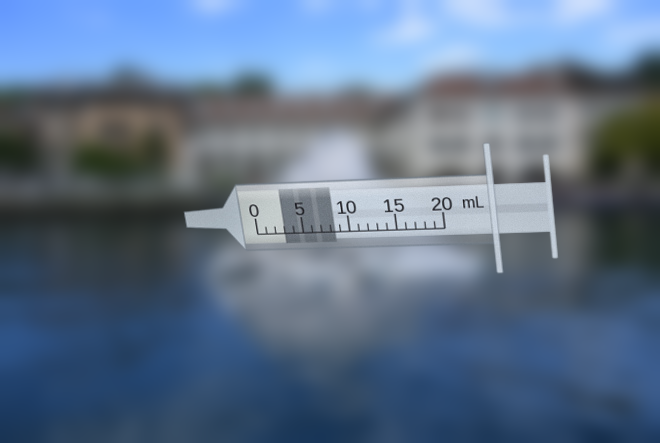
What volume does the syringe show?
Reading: 3 mL
